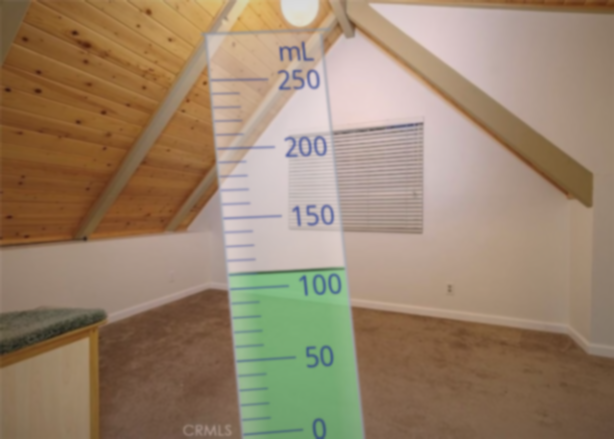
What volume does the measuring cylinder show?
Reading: 110 mL
